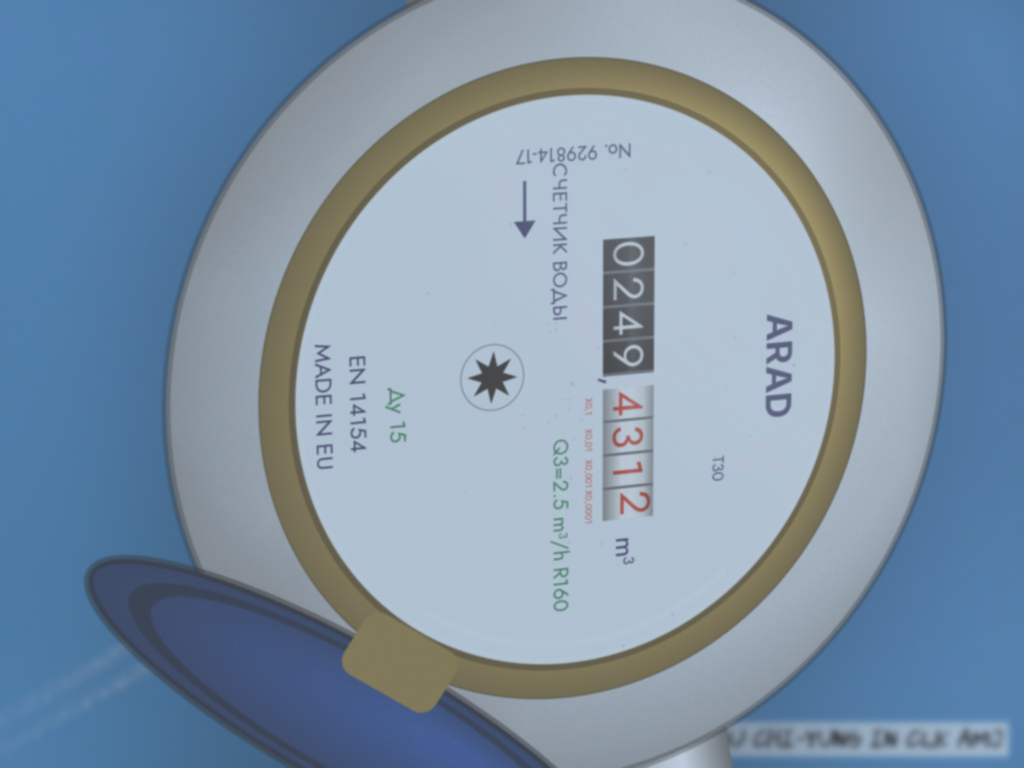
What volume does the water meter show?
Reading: 249.4312 m³
